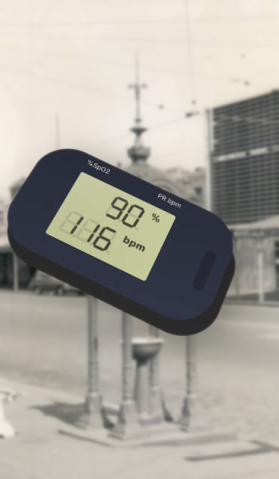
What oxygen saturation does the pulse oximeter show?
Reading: 90 %
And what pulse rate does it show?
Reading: 116 bpm
